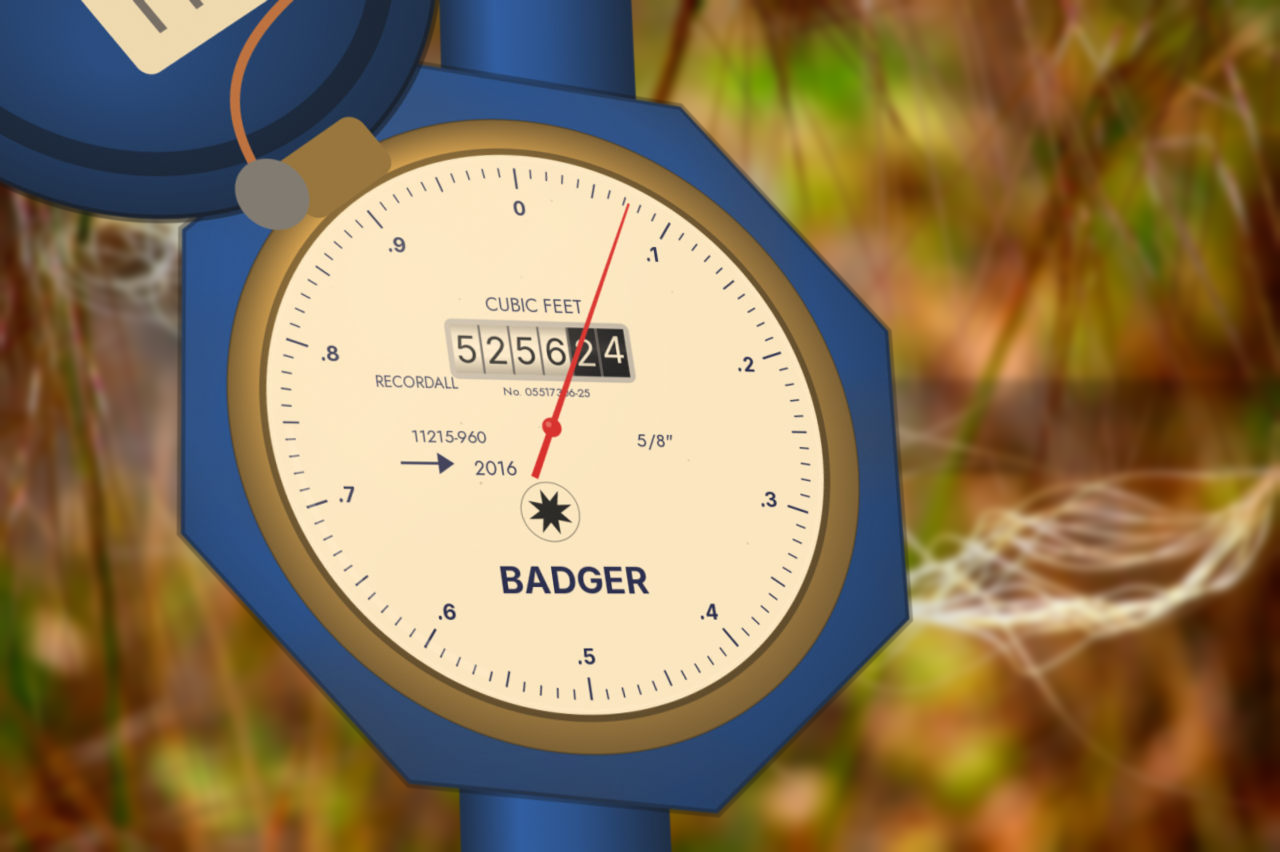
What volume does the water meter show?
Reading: 525624.07 ft³
